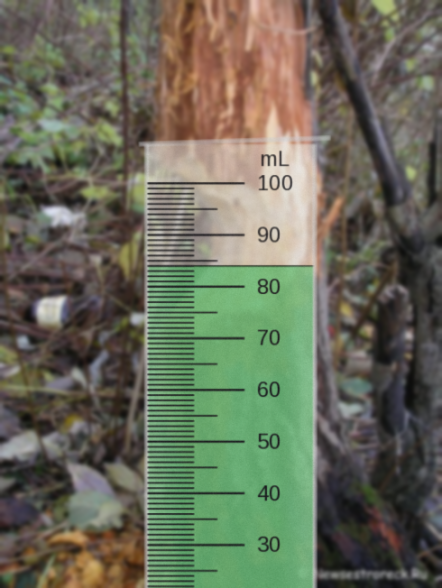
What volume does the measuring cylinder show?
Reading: 84 mL
